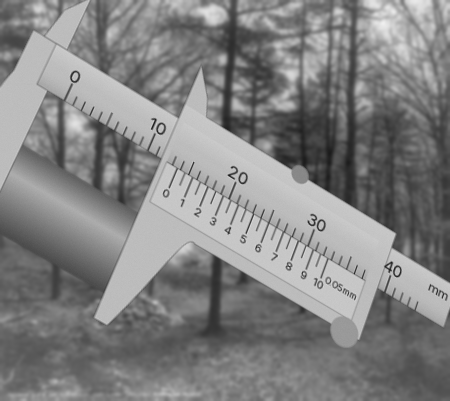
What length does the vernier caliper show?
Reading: 13.6 mm
